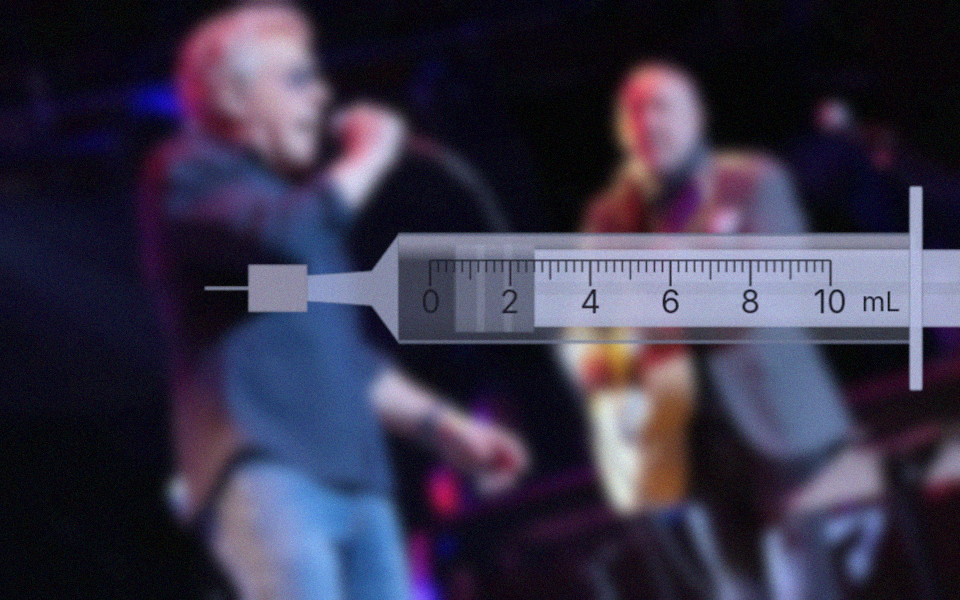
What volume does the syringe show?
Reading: 0.6 mL
